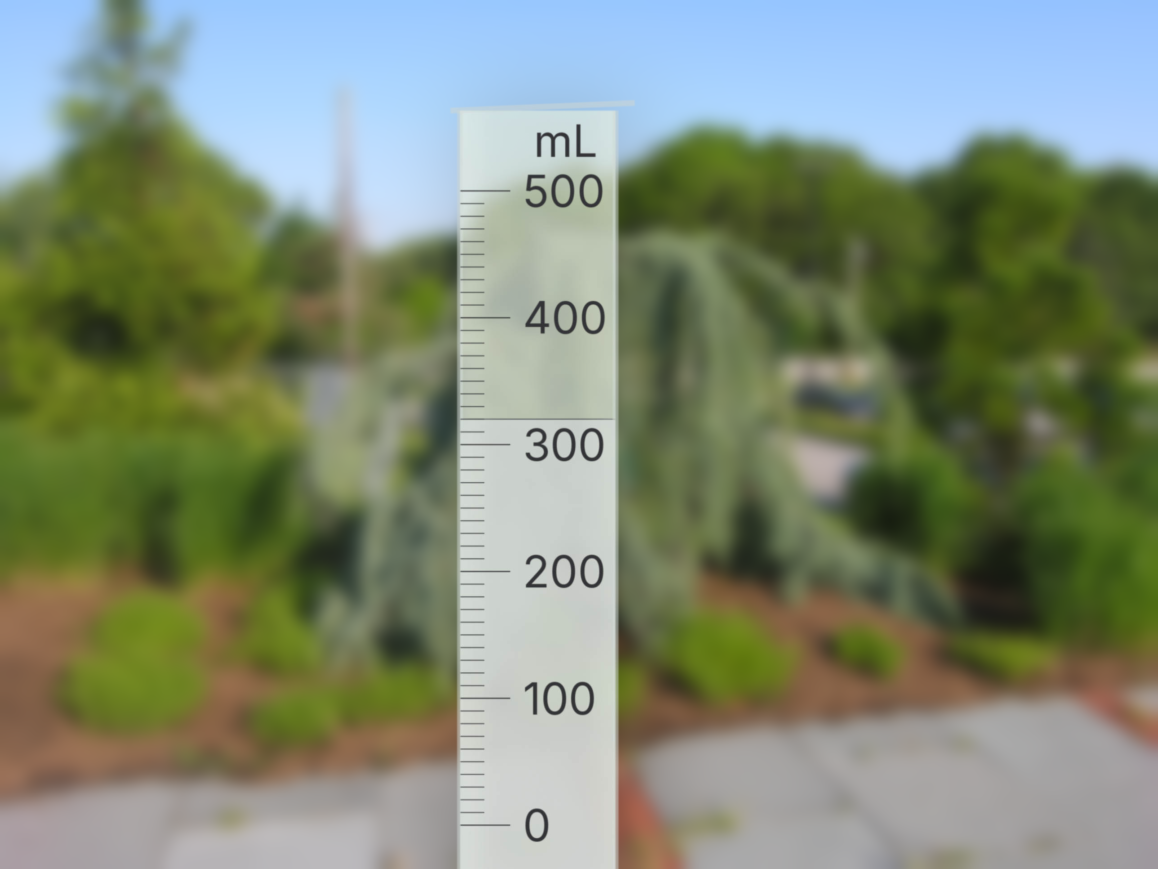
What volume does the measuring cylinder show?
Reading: 320 mL
